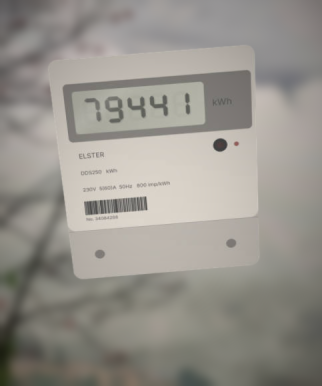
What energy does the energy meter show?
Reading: 79441 kWh
